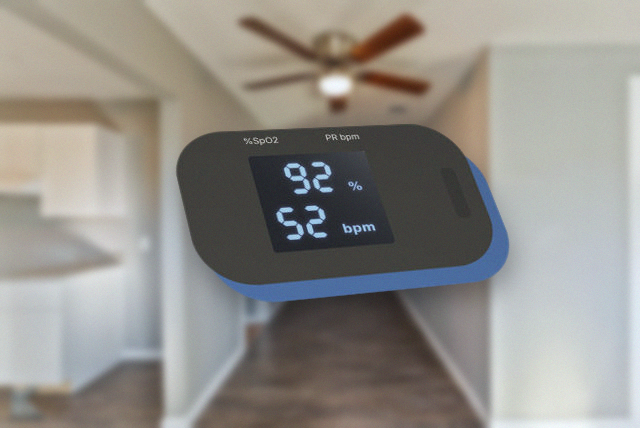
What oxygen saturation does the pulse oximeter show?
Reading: 92 %
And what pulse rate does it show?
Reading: 52 bpm
